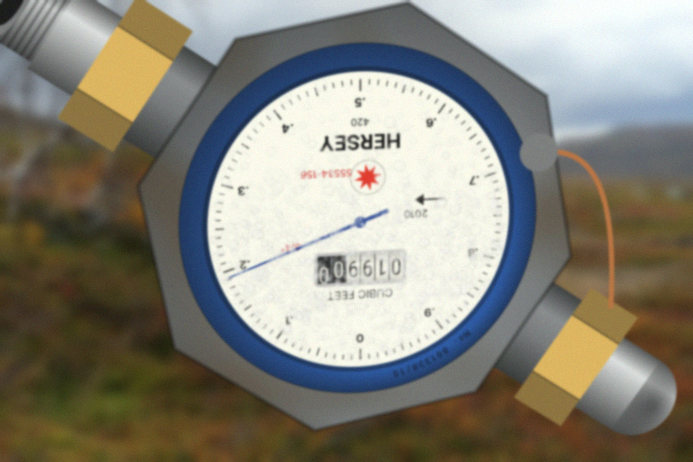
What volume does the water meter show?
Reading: 19900.19 ft³
